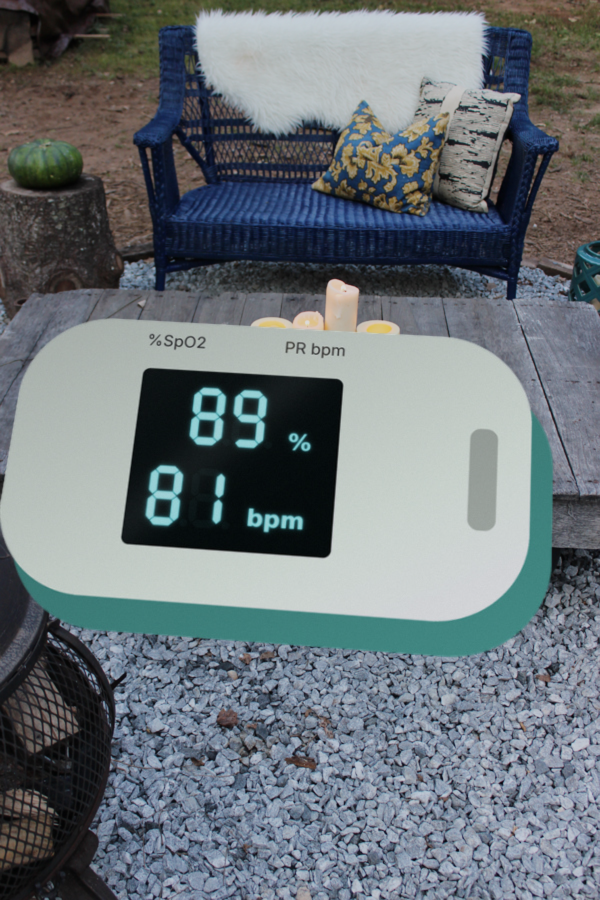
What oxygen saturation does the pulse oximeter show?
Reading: 89 %
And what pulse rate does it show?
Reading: 81 bpm
